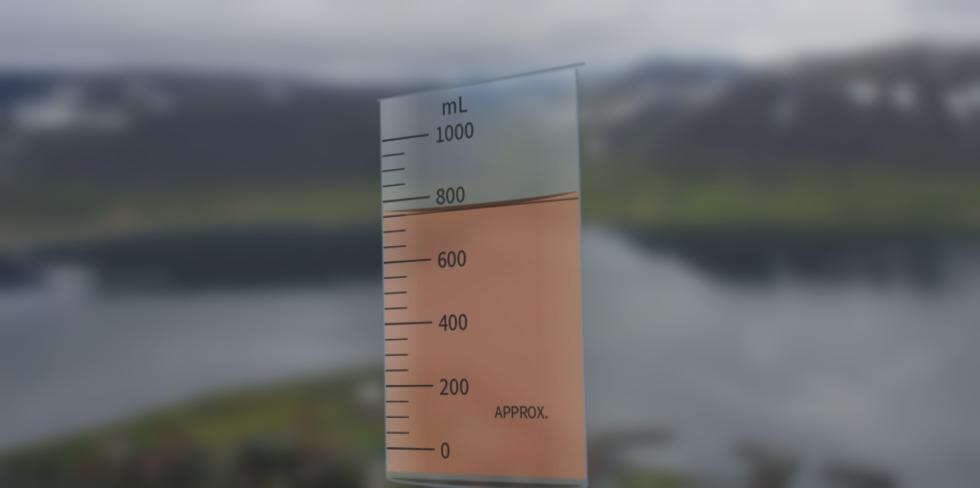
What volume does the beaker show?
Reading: 750 mL
